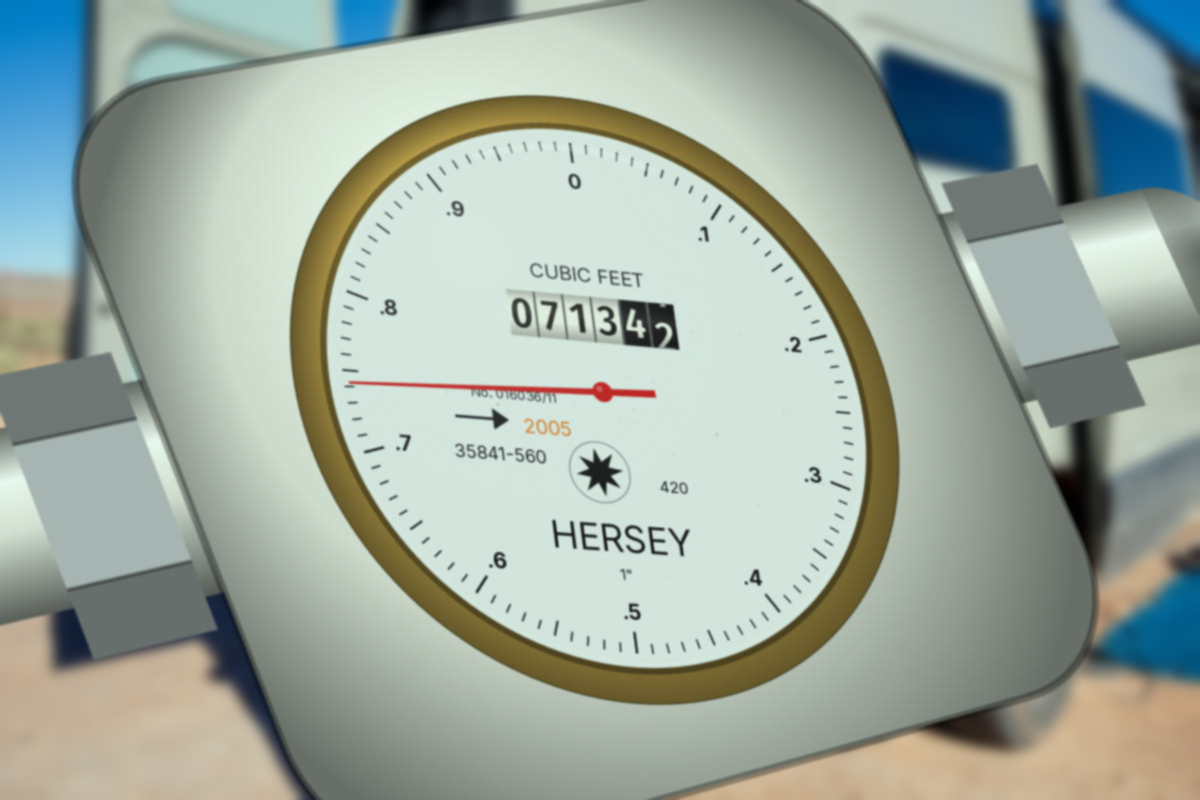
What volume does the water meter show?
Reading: 71341.74 ft³
